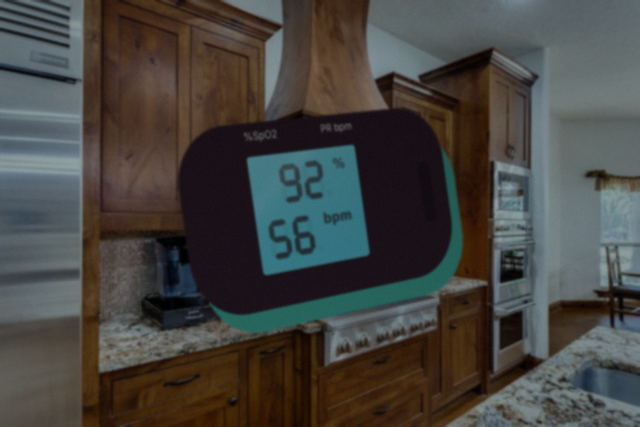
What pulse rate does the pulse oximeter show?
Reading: 56 bpm
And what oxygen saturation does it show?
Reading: 92 %
